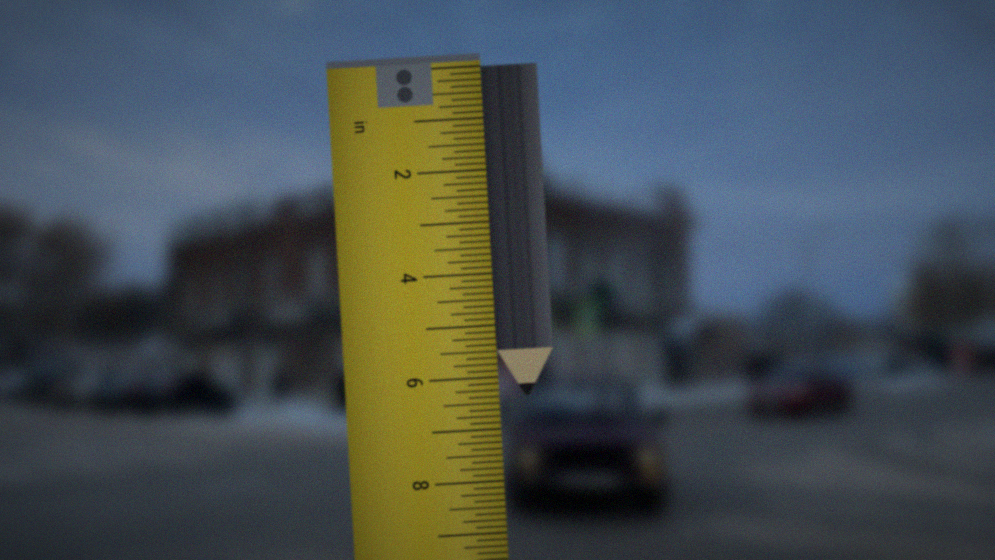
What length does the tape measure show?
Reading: 6.375 in
